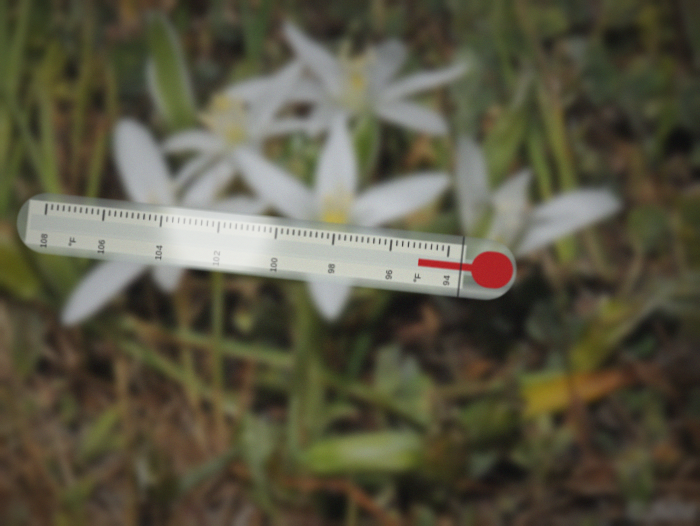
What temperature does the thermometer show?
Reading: 95 °F
